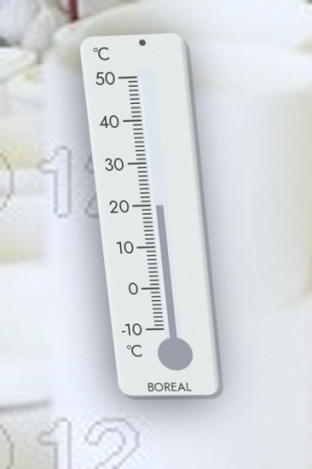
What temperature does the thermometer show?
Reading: 20 °C
